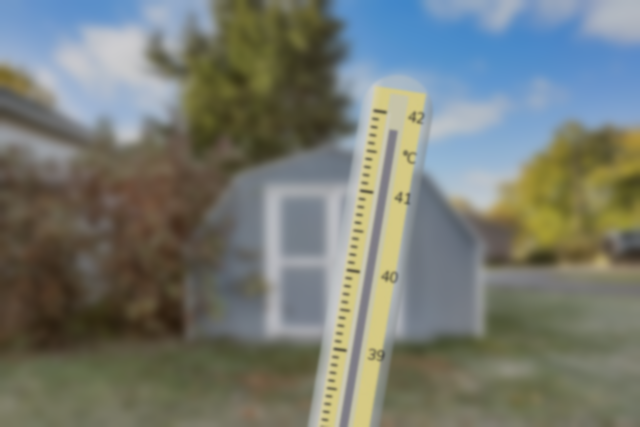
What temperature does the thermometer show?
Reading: 41.8 °C
